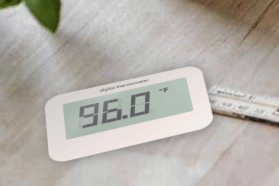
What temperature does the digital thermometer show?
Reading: 96.0 °F
